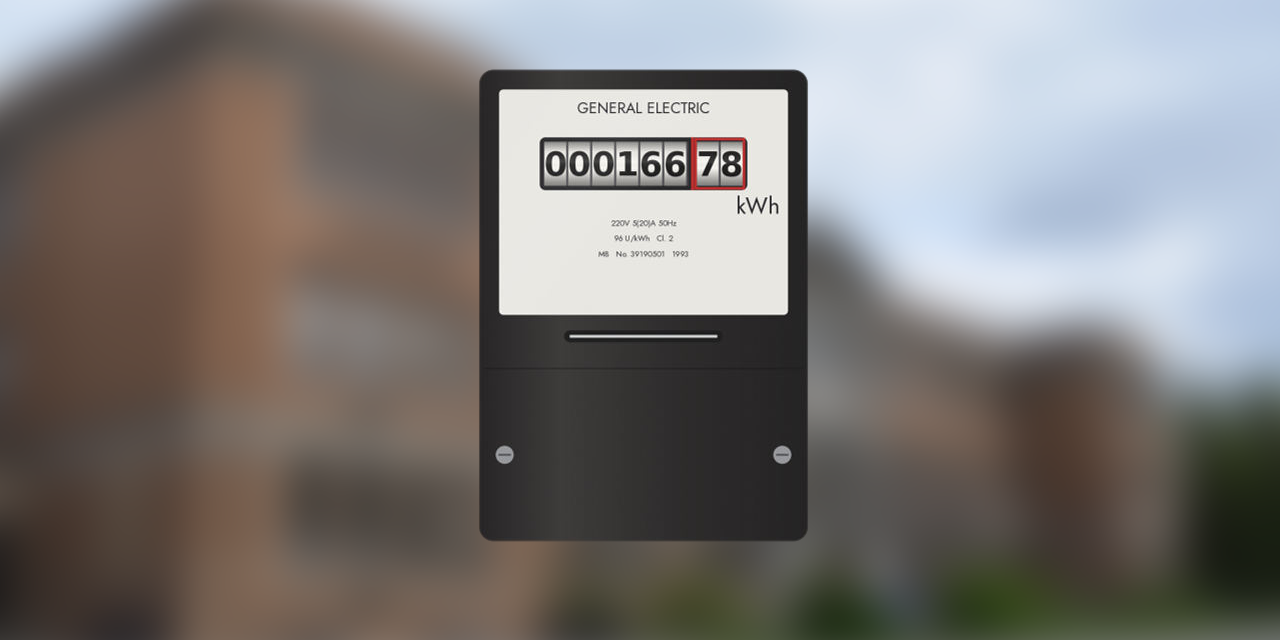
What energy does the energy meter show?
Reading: 166.78 kWh
